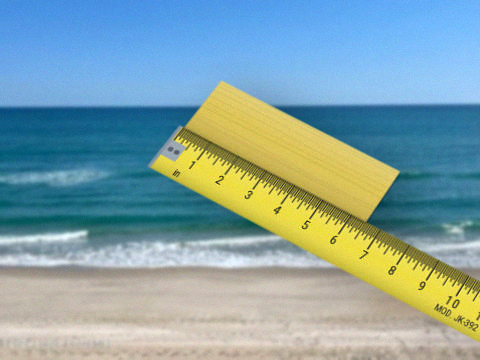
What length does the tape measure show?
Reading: 6.5 in
